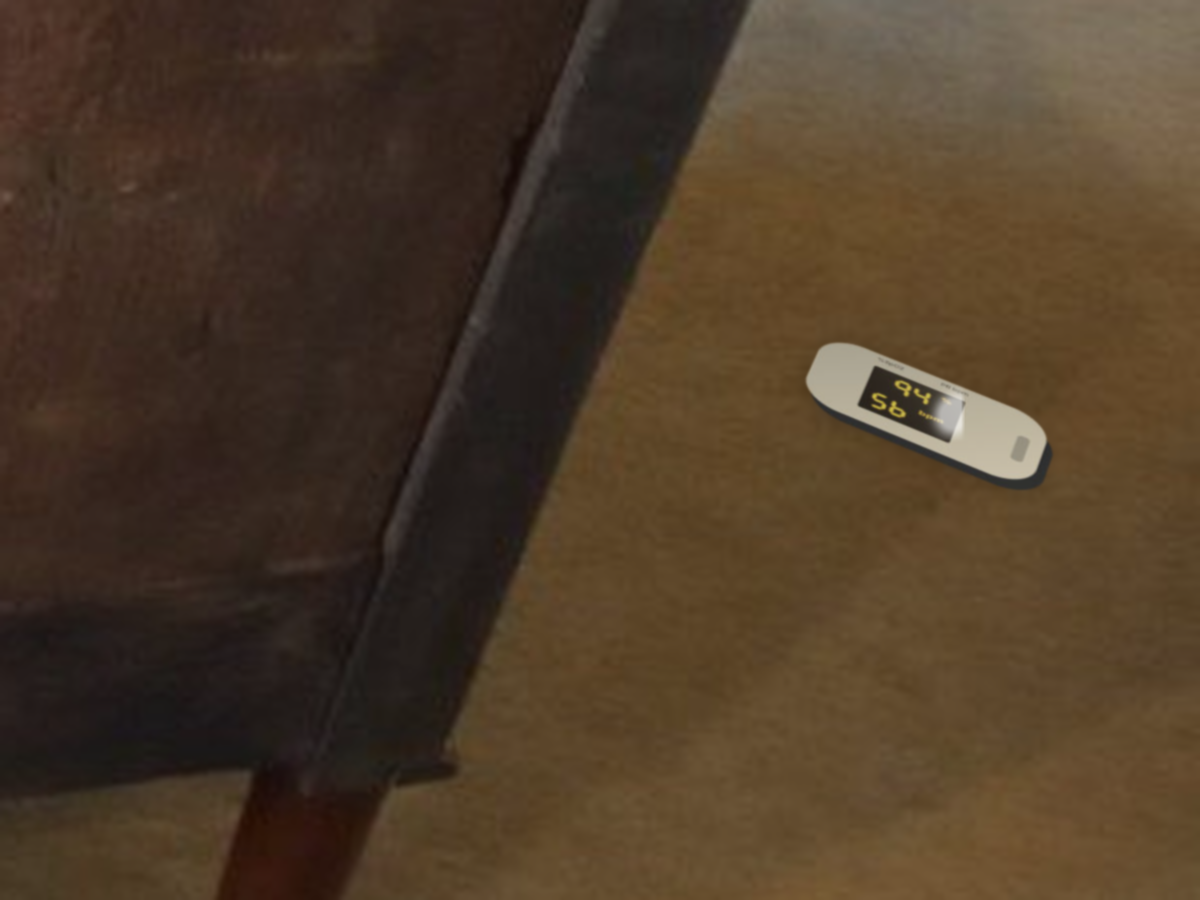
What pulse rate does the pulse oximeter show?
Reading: 56 bpm
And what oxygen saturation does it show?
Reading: 94 %
